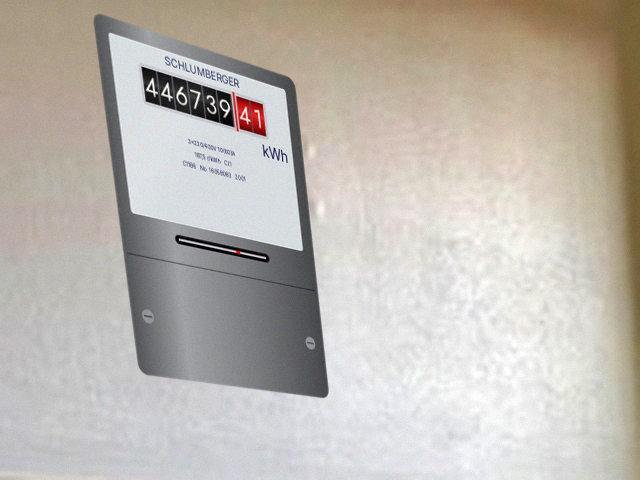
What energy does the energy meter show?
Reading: 446739.41 kWh
